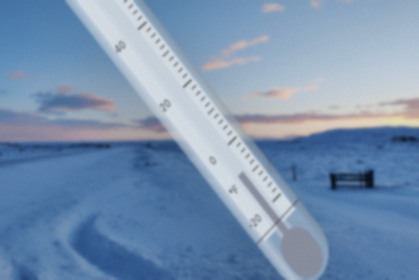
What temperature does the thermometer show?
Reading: -8 °F
